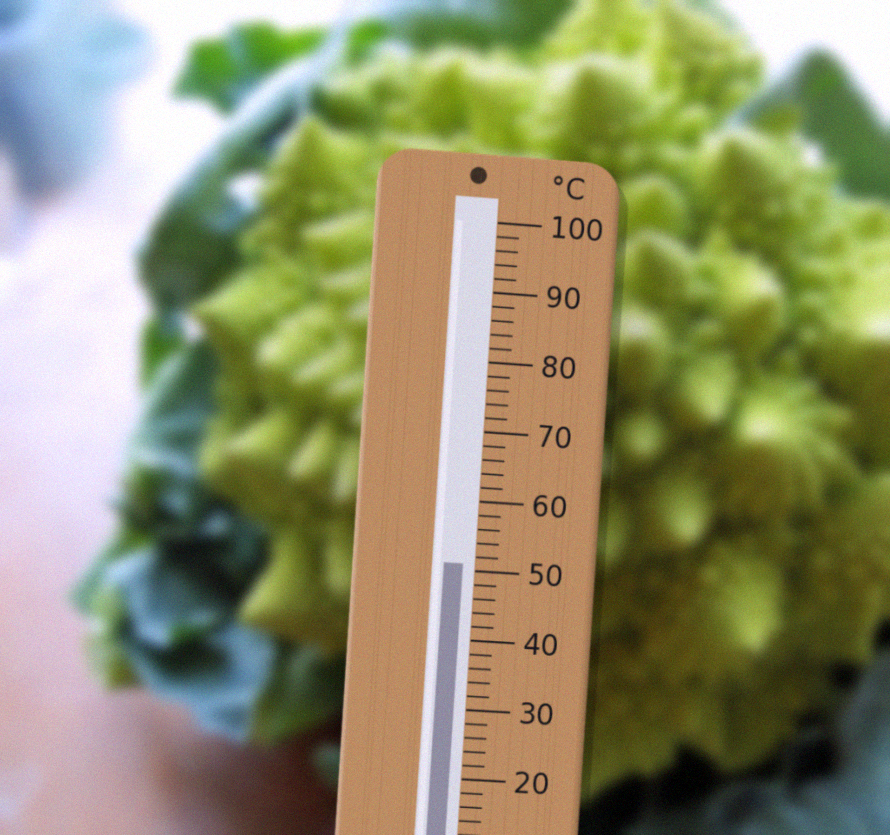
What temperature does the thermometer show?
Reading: 51 °C
